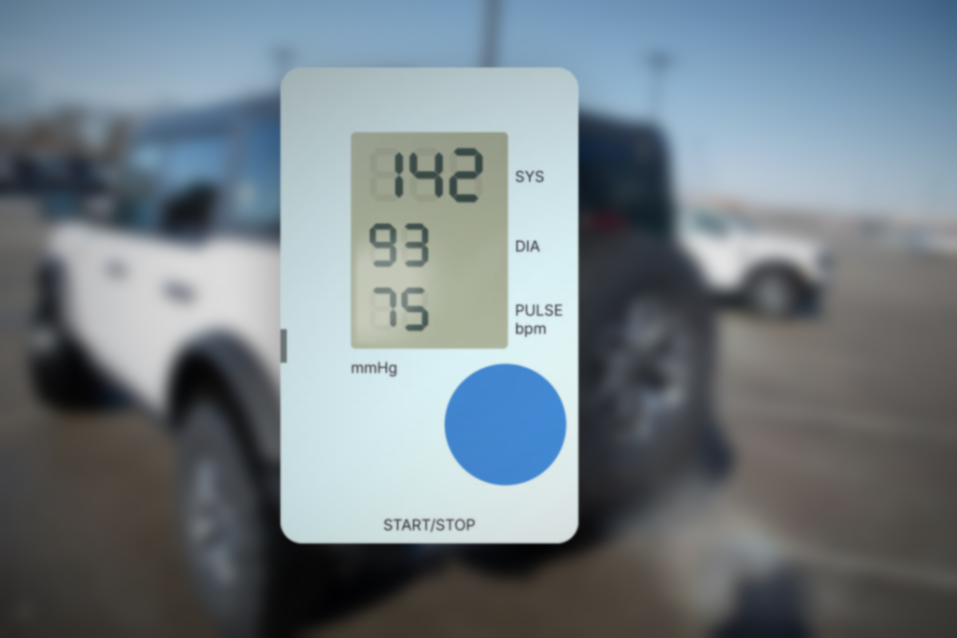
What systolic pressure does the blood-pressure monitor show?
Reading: 142 mmHg
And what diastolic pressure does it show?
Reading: 93 mmHg
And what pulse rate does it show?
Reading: 75 bpm
